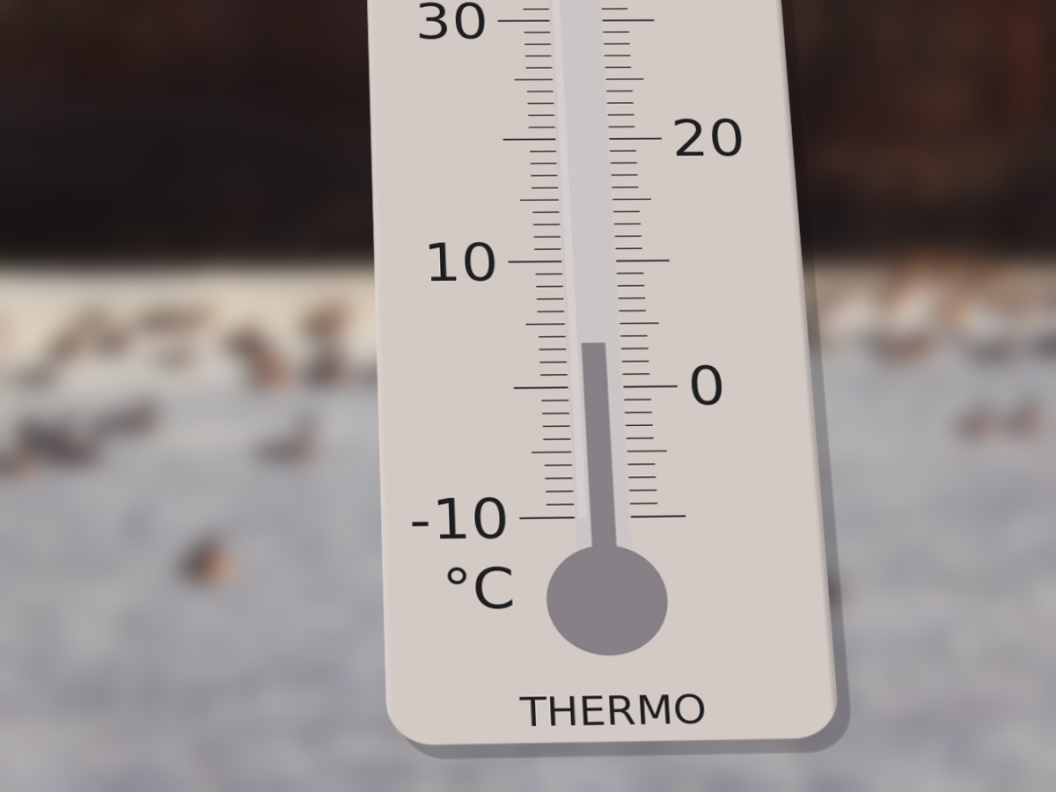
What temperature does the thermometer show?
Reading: 3.5 °C
